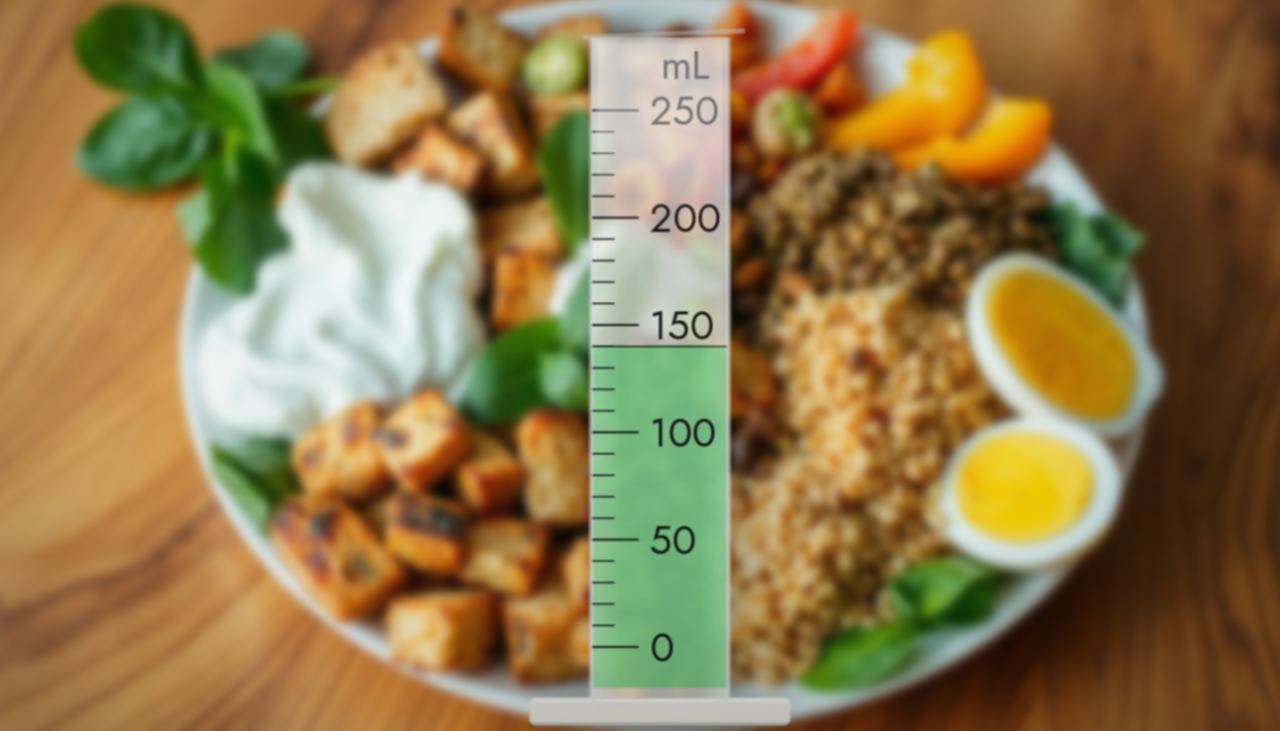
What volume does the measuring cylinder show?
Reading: 140 mL
